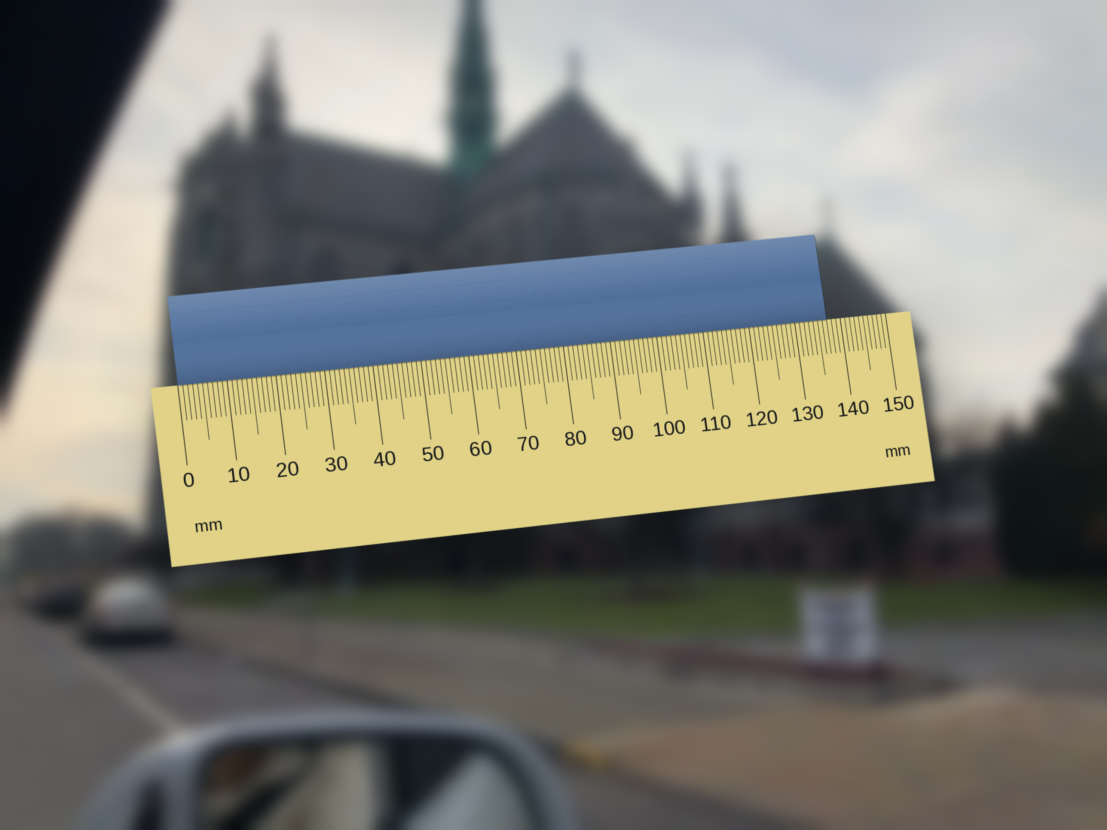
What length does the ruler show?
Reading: 137 mm
